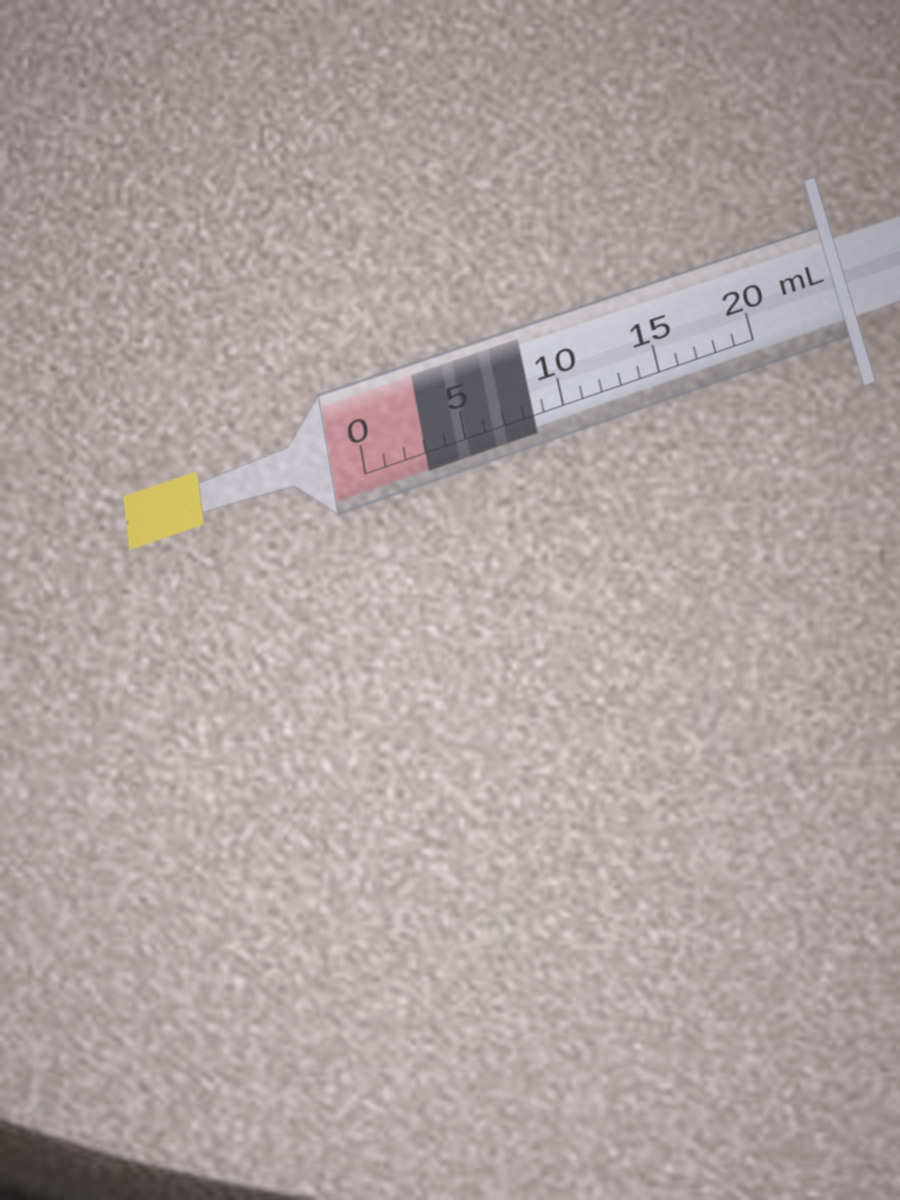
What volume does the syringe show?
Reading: 3 mL
